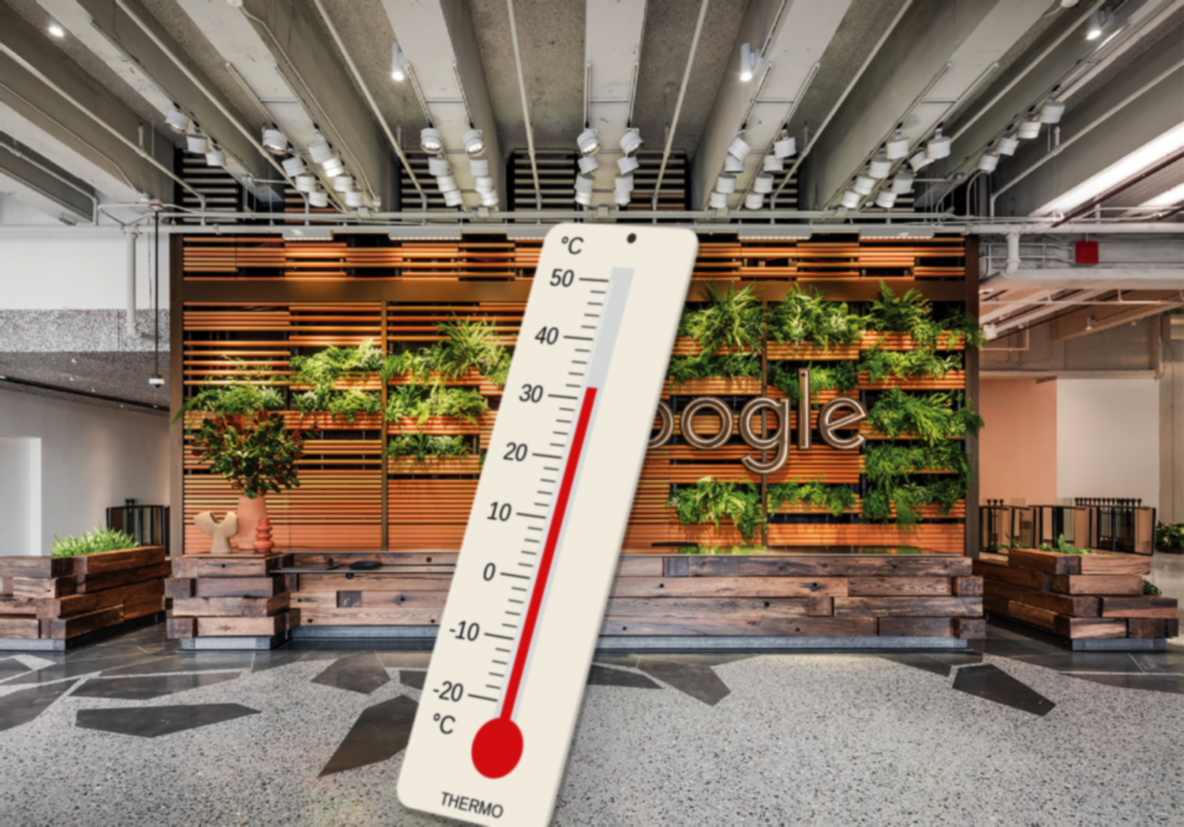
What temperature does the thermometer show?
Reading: 32 °C
